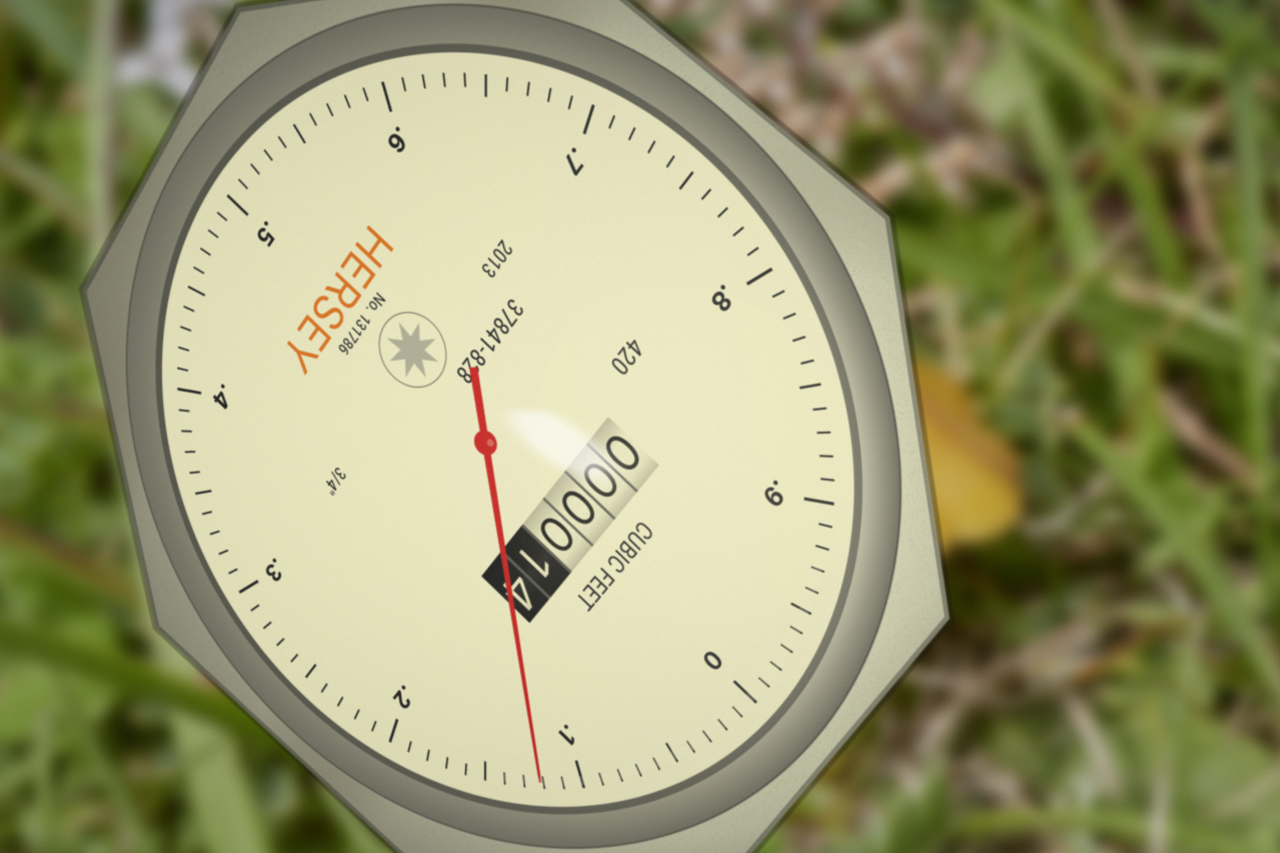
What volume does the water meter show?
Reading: 14.12 ft³
